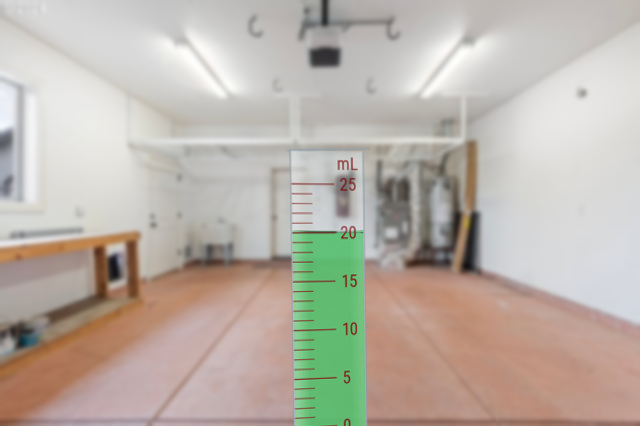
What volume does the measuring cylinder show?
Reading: 20 mL
